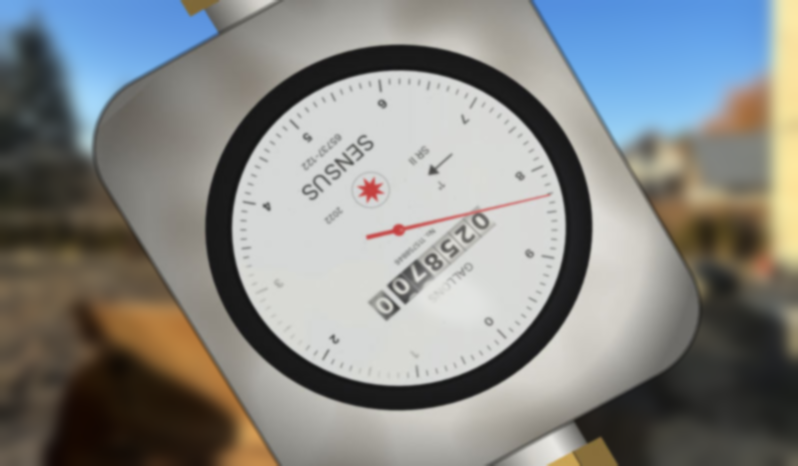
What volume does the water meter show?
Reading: 258698.3 gal
